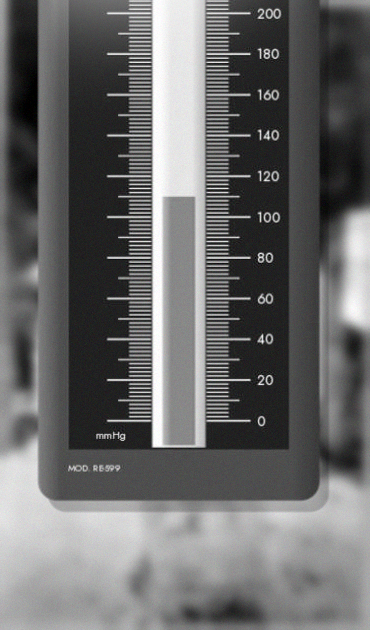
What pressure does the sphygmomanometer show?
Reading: 110 mmHg
